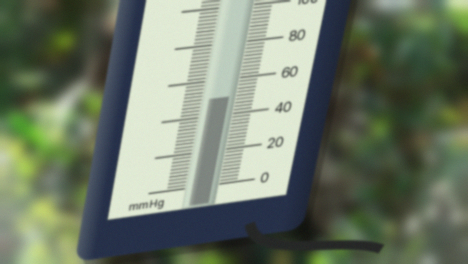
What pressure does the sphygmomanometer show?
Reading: 50 mmHg
